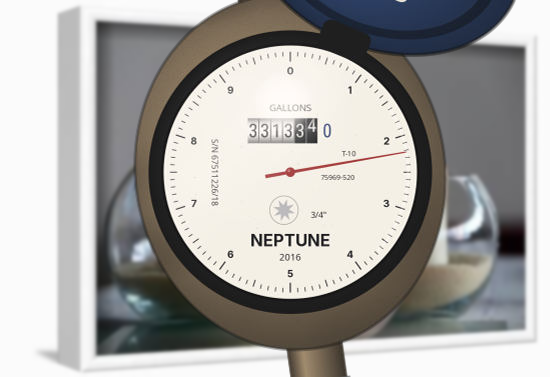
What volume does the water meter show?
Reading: 3313342.2 gal
